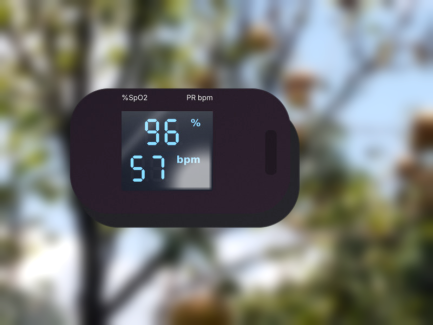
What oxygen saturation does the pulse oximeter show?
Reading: 96 %
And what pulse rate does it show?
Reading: 57 bpm
